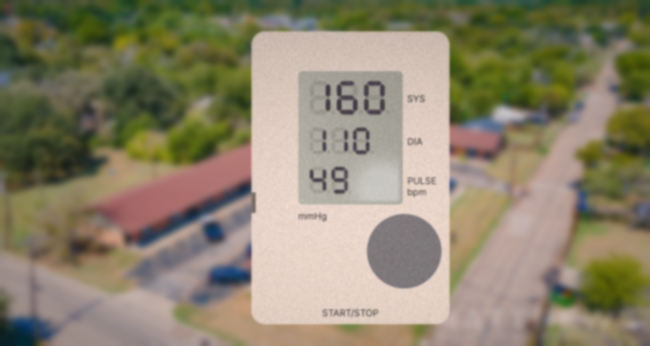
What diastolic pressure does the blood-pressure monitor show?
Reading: 110 mmHg
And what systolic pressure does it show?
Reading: 160 mmHg
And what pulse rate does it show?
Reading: 49 bpm
